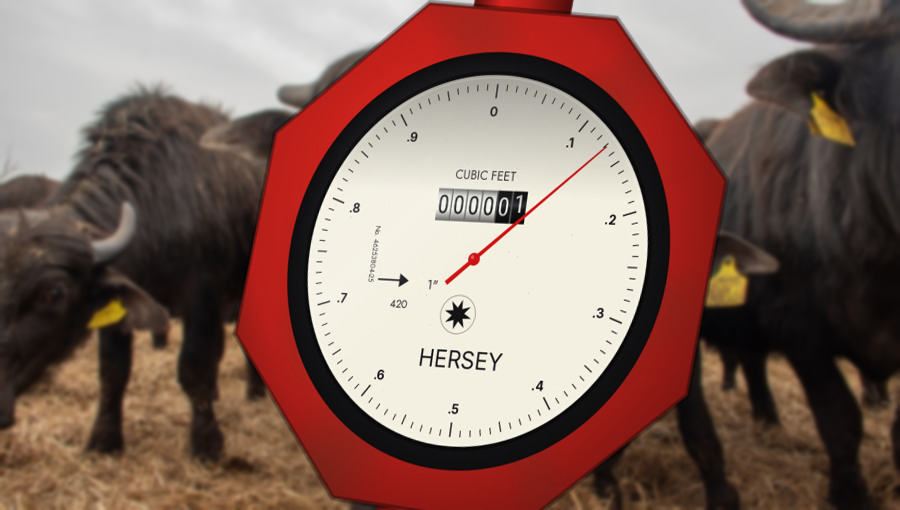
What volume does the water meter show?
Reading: 1.13 ft³
